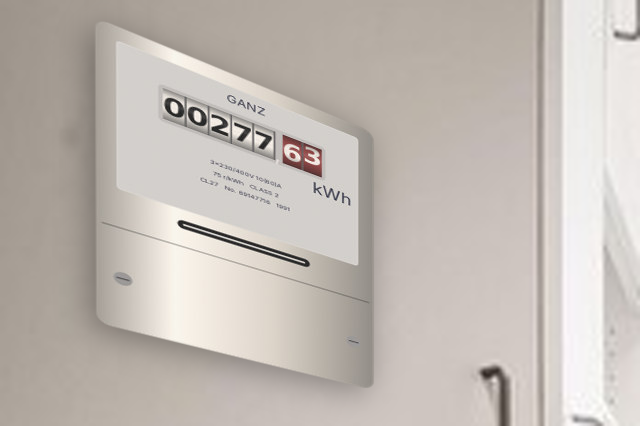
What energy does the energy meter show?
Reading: 277.63 kWh
